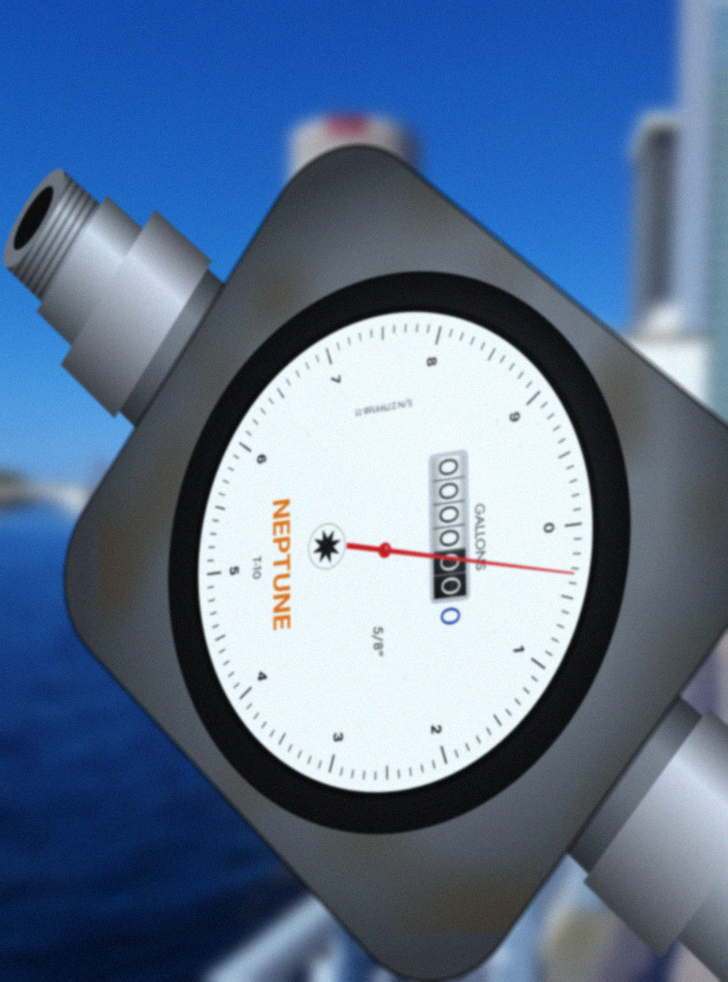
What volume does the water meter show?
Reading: 0.3 gal
